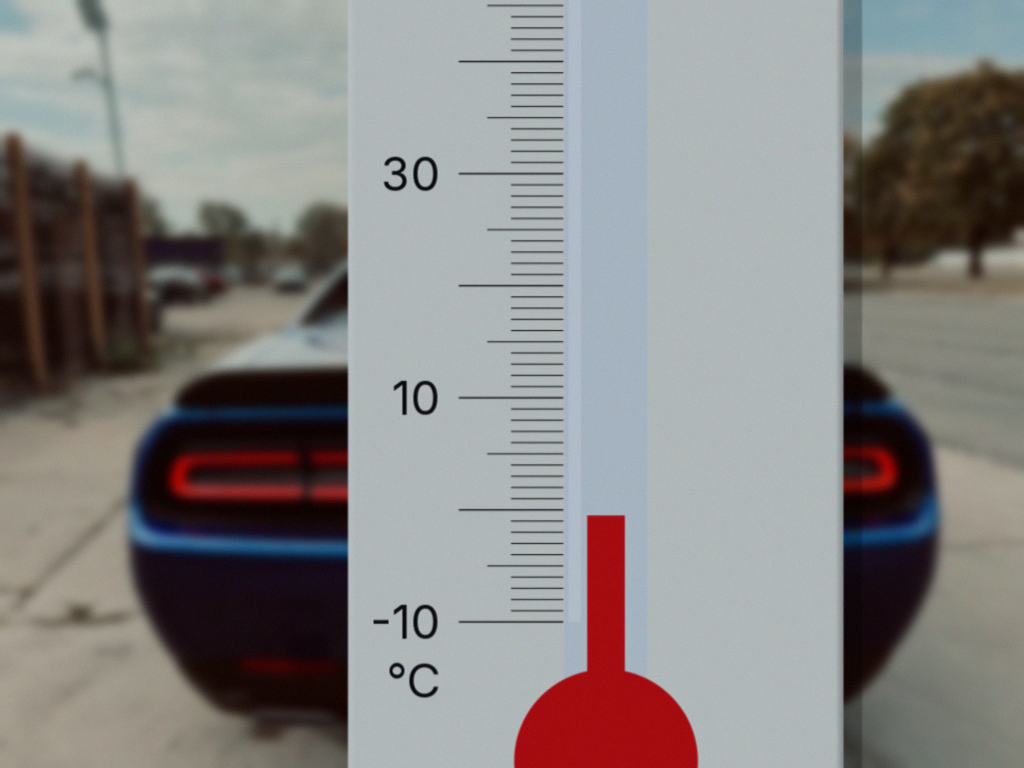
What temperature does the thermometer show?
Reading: -0.5 °C
